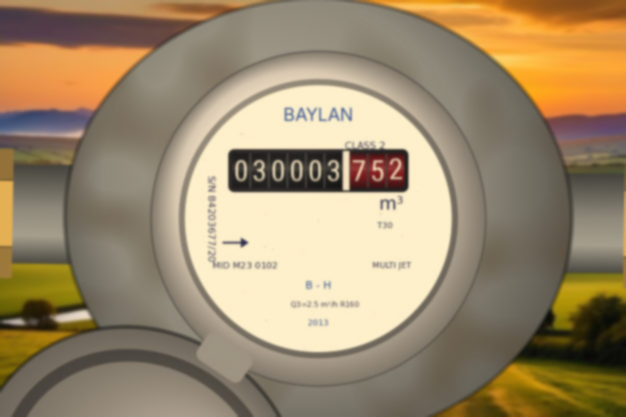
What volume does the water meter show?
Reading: 30003.752 m³
